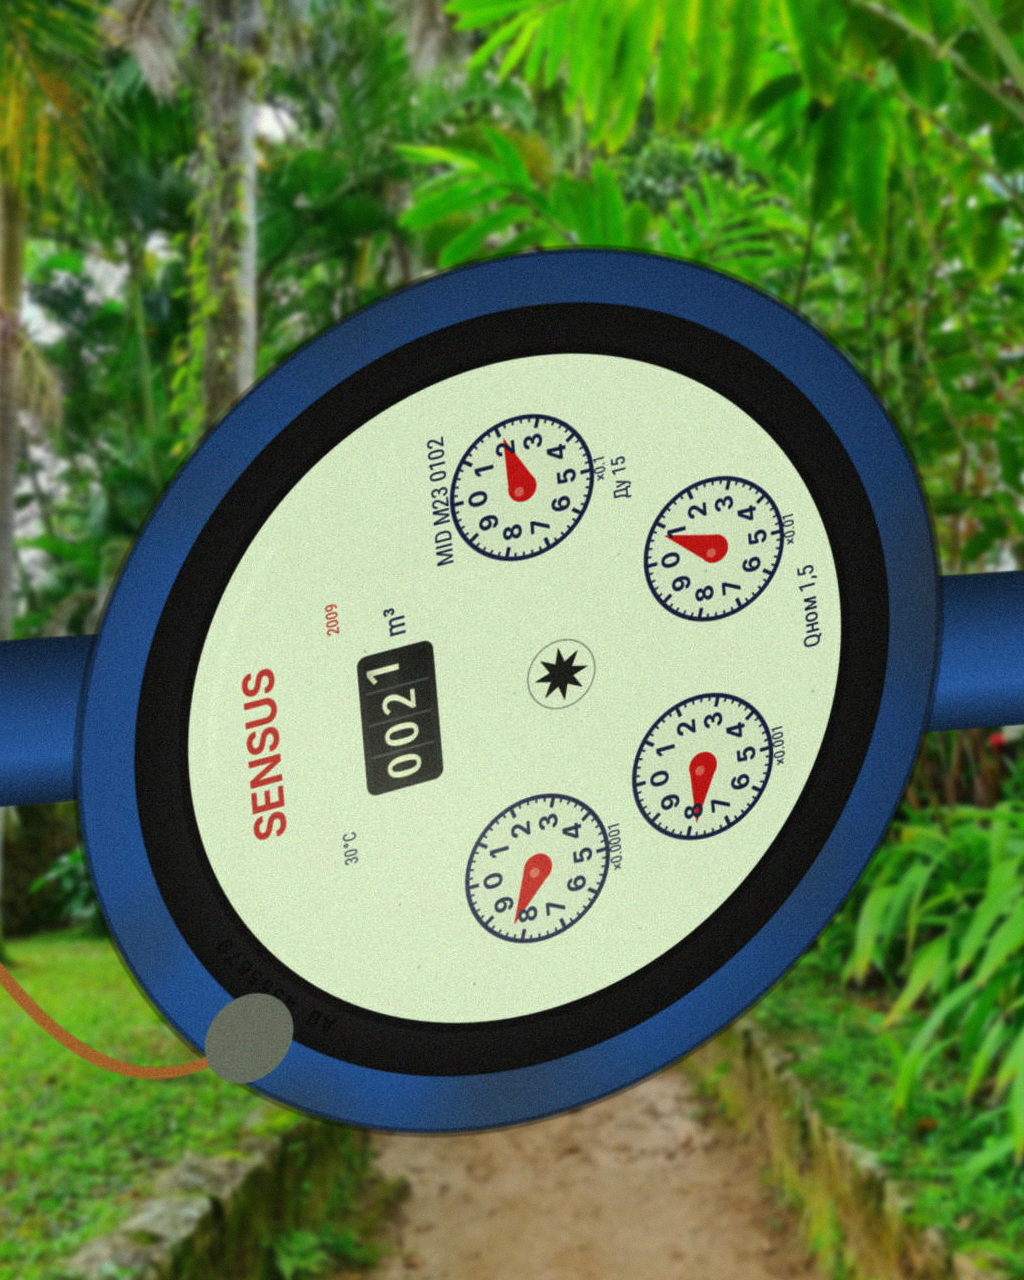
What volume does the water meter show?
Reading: 21.2078 m³
